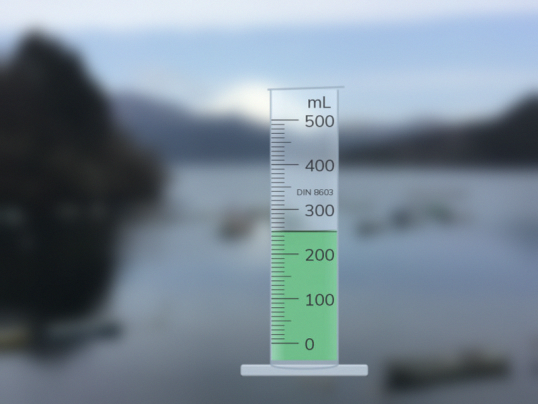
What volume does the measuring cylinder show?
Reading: 250 mL
